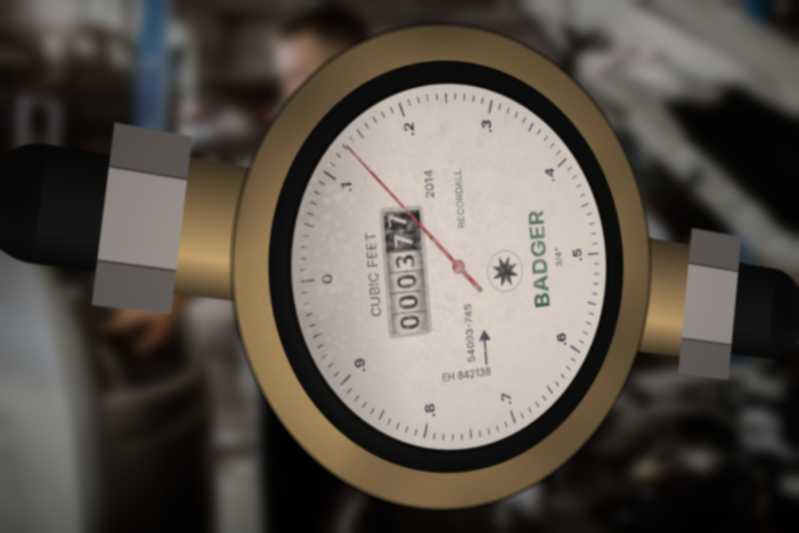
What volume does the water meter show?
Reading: 377.13 ft³
